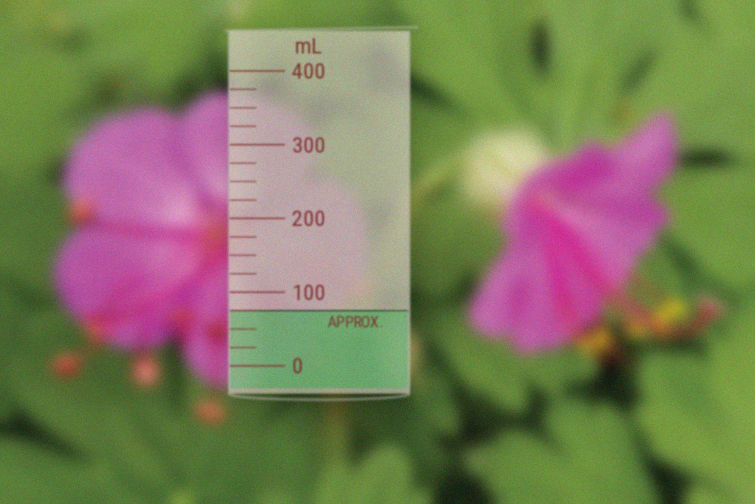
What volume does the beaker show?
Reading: 75 mL
